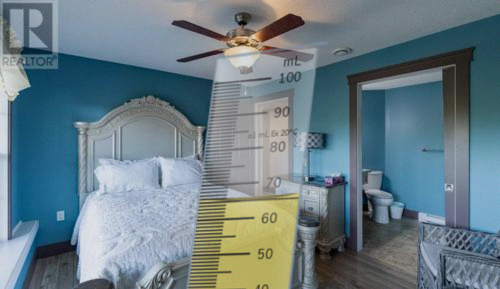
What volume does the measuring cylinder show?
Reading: 65 mL
